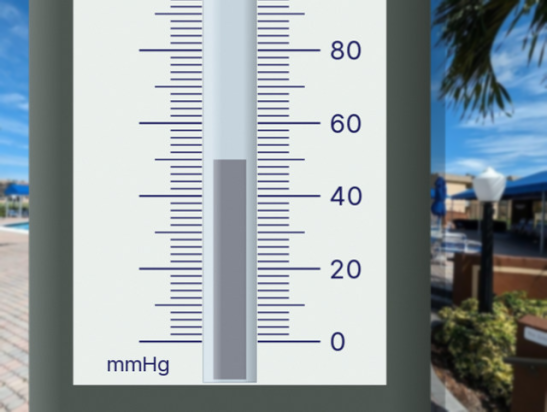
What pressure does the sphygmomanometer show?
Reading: 50 mmHg
